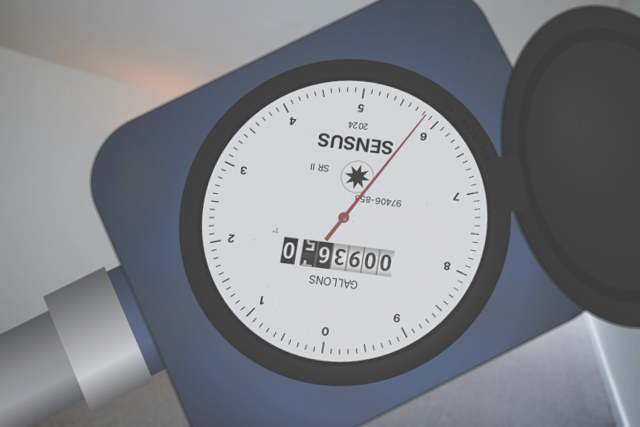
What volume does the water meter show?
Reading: 93645.8 gal
